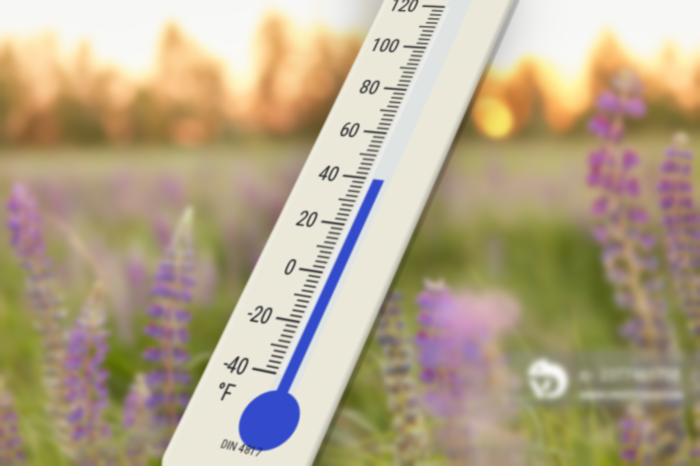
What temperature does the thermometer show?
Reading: 40 °F
